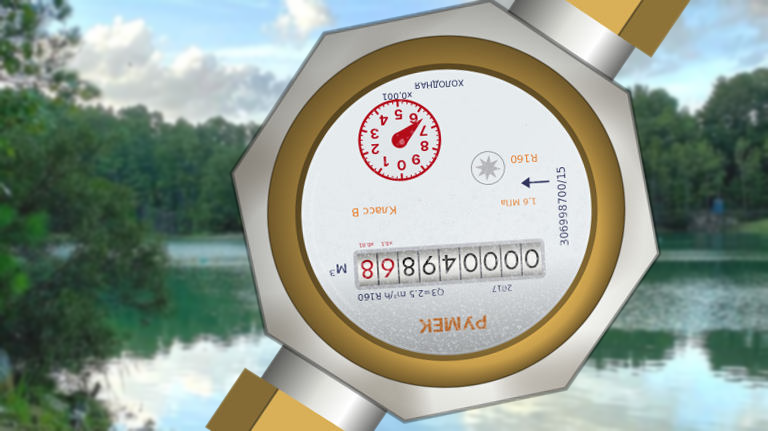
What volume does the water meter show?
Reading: 498.686 m³
